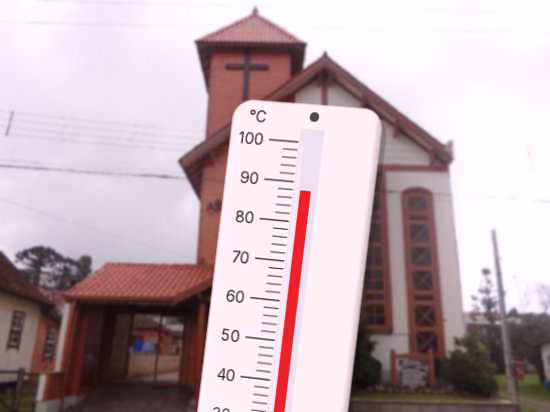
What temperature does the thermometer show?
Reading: 88 °C
